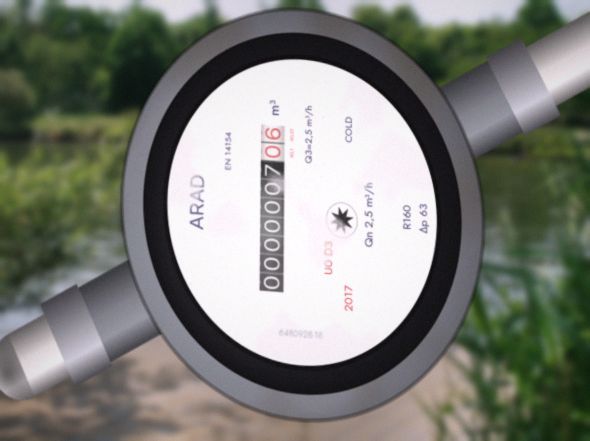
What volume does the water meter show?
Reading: 7.06 m³
